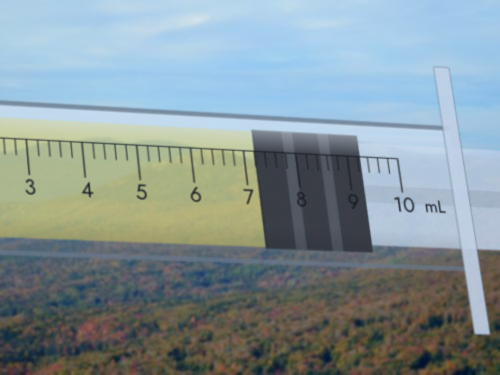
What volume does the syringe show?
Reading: 7.2 mL
